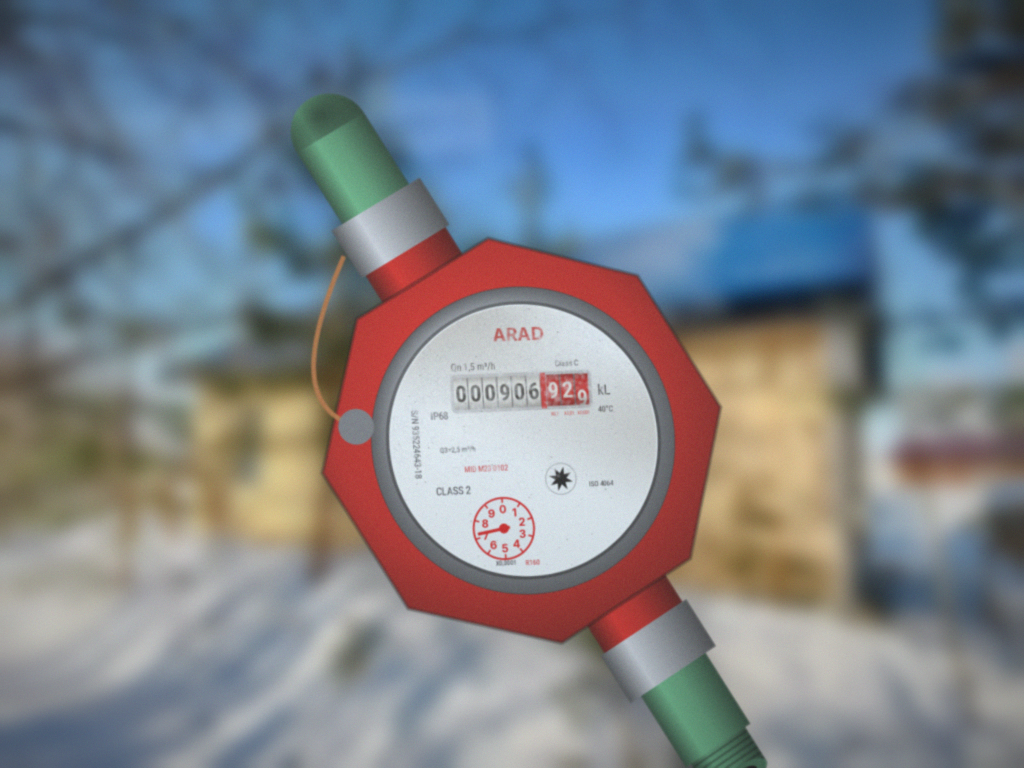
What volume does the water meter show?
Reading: 906.9287 kL
